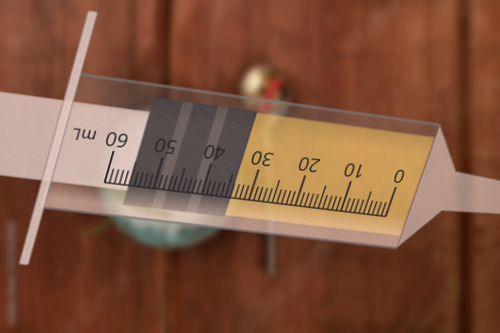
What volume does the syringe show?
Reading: 34 mL
